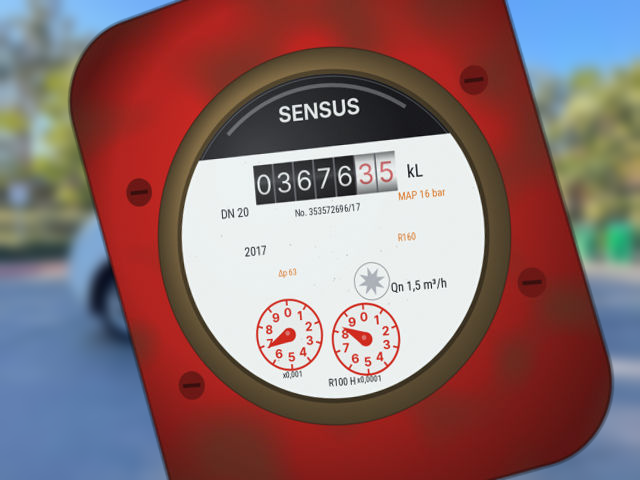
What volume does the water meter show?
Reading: 3676.3568 kL
